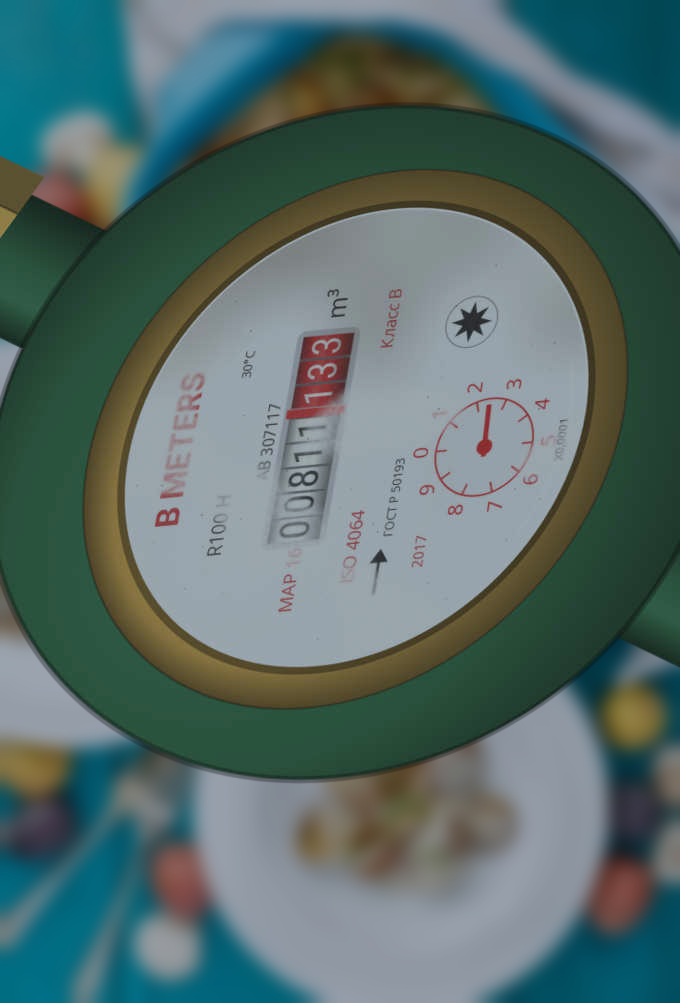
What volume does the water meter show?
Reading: 811.1332 m³
